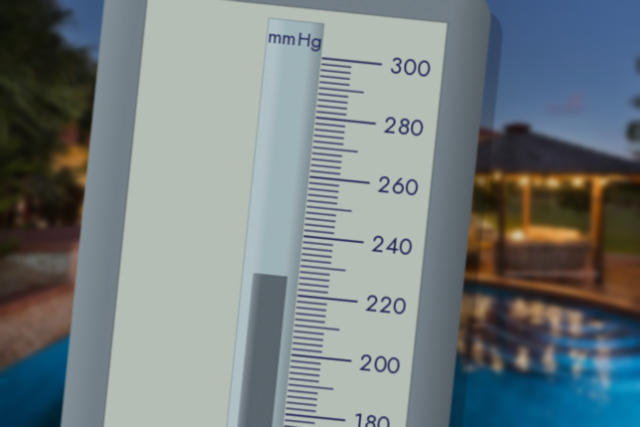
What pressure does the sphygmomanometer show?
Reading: 226 mmHg
